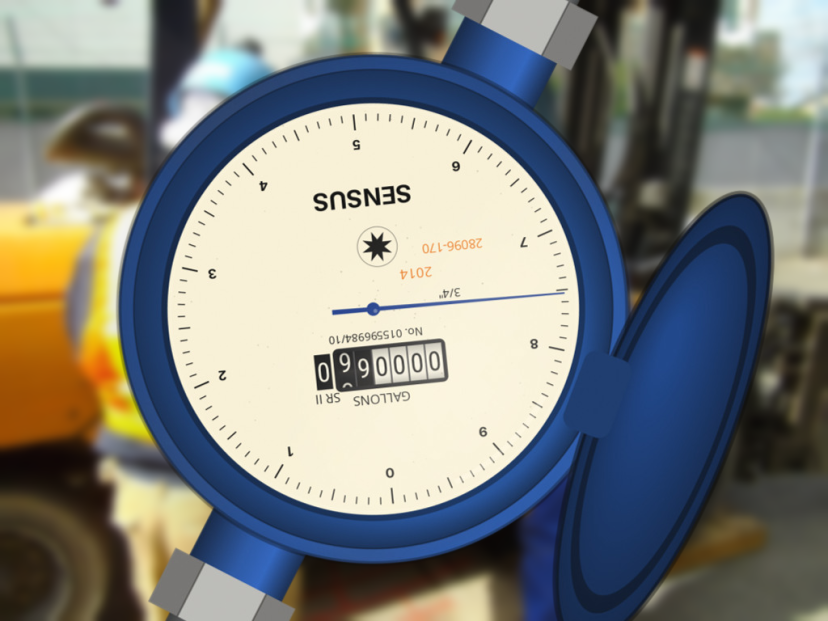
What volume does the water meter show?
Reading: 657.5 gal
